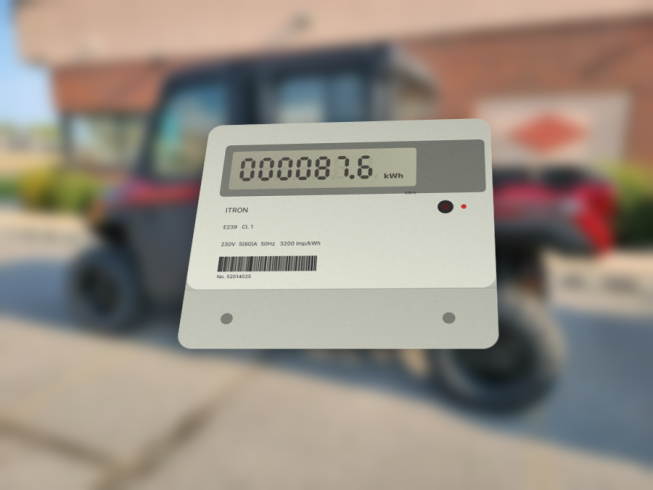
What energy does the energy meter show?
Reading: 87.6 kWh
